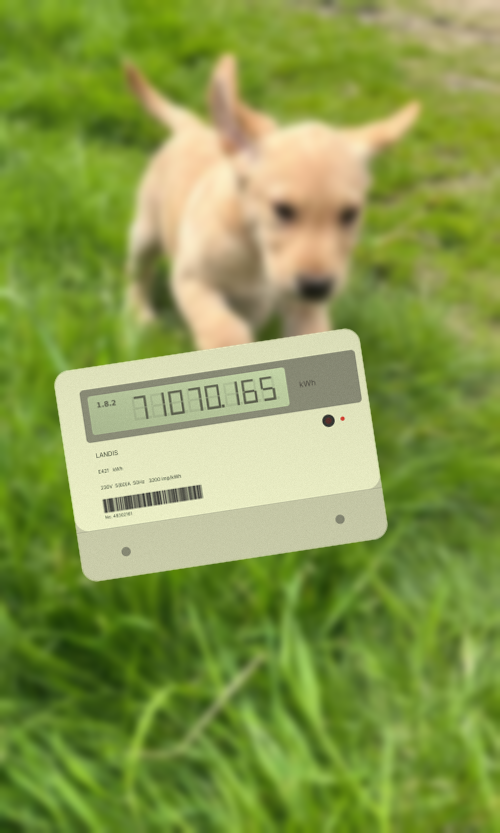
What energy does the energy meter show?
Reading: 71070.165 kWh
